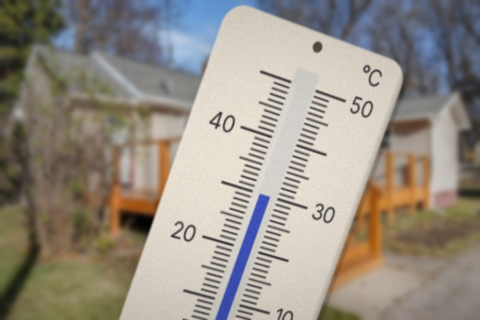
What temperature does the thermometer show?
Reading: 30 °C
